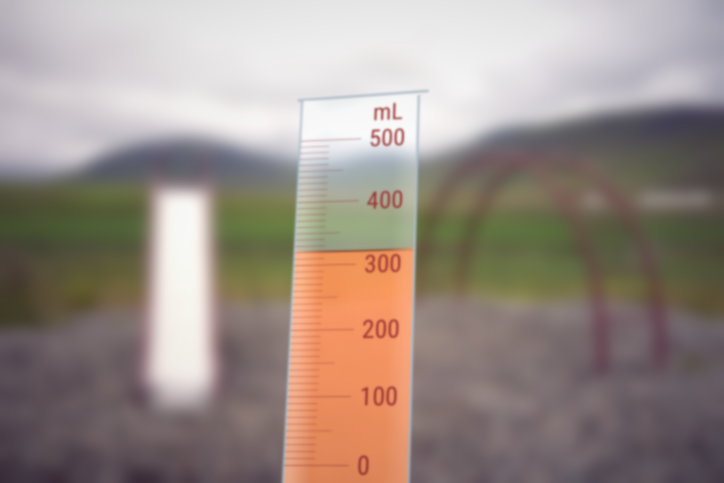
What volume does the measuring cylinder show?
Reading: 320 mL
